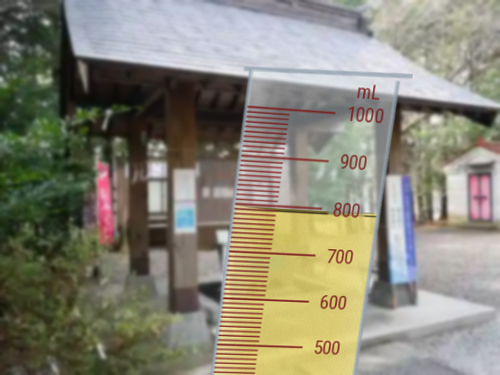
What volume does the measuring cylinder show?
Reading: 790 mL
